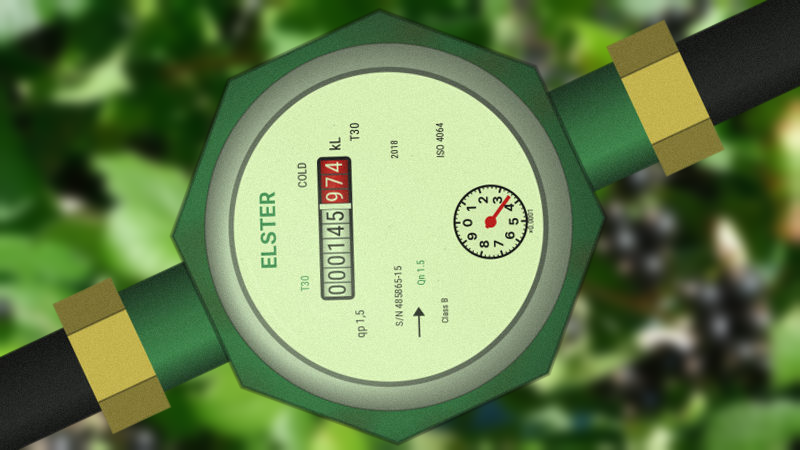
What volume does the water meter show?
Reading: 145.9743 kL
